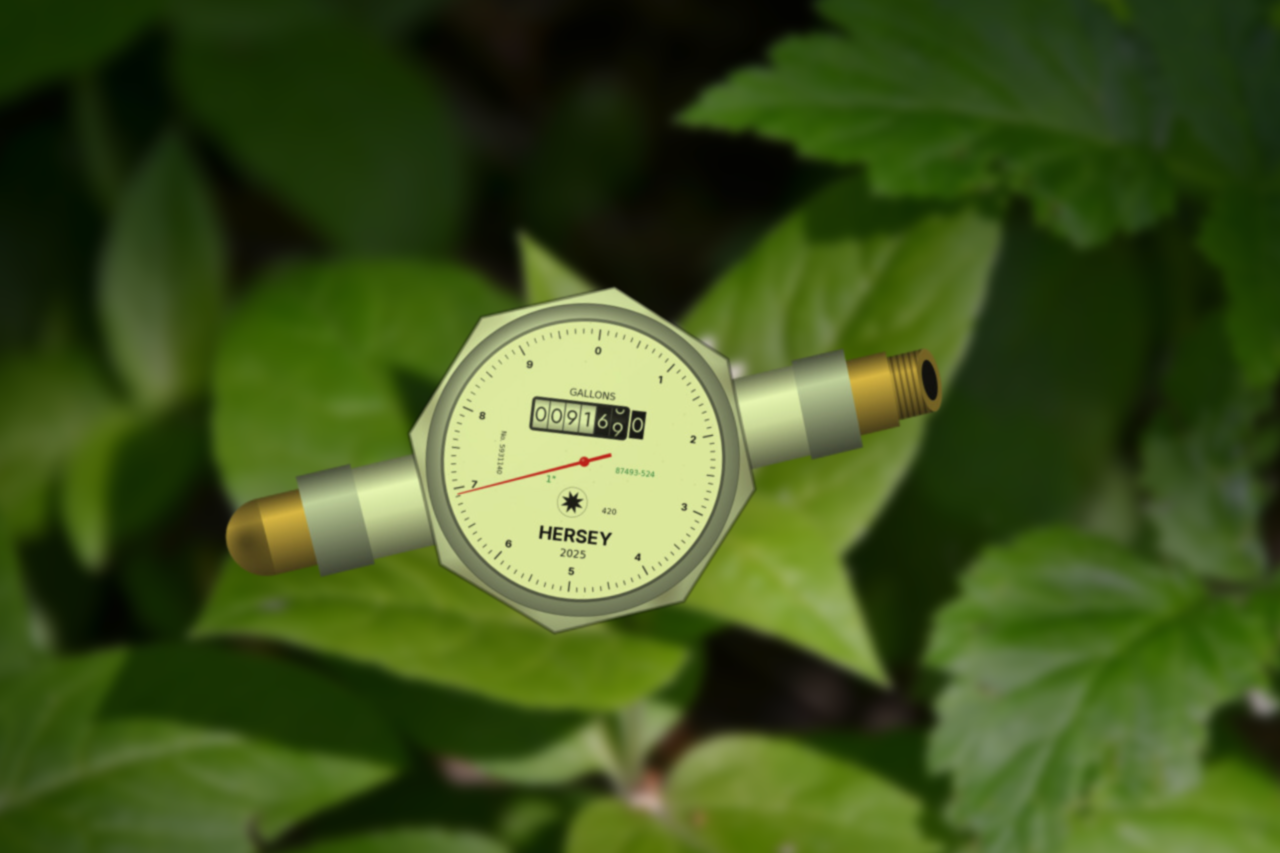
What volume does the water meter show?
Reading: 91686.9 gal
